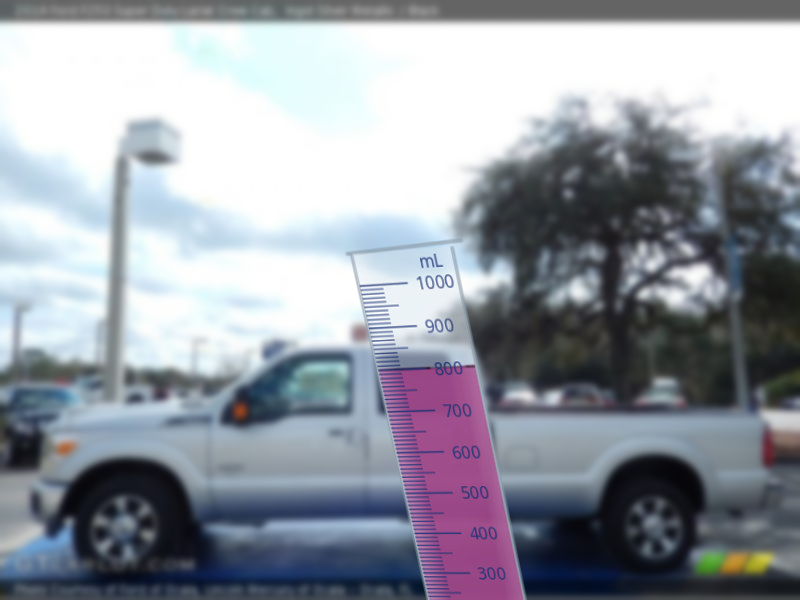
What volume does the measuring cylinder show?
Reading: 800 mL
